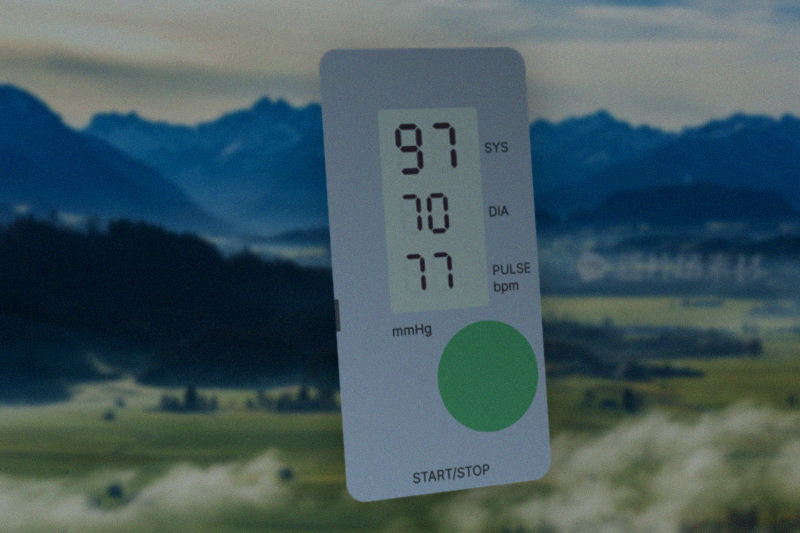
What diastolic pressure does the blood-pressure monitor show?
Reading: 70 mmHg
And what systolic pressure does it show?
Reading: 97 mmHg
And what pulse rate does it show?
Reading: 77 bpm
